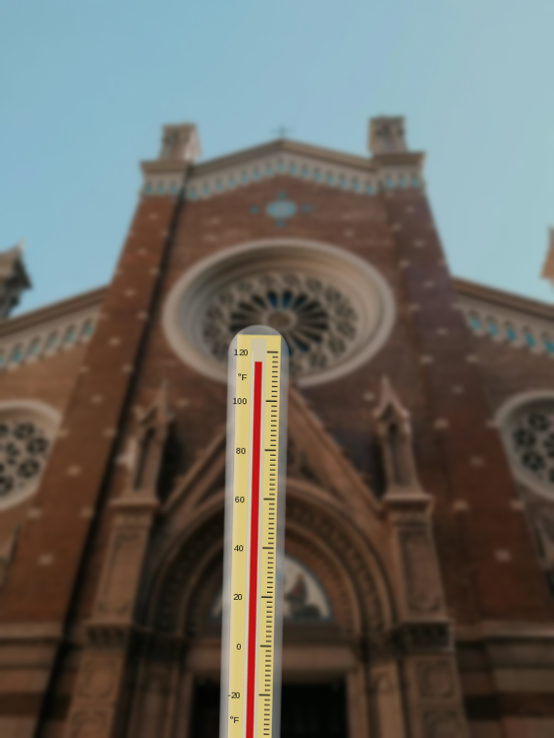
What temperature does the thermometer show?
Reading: 116 °F
